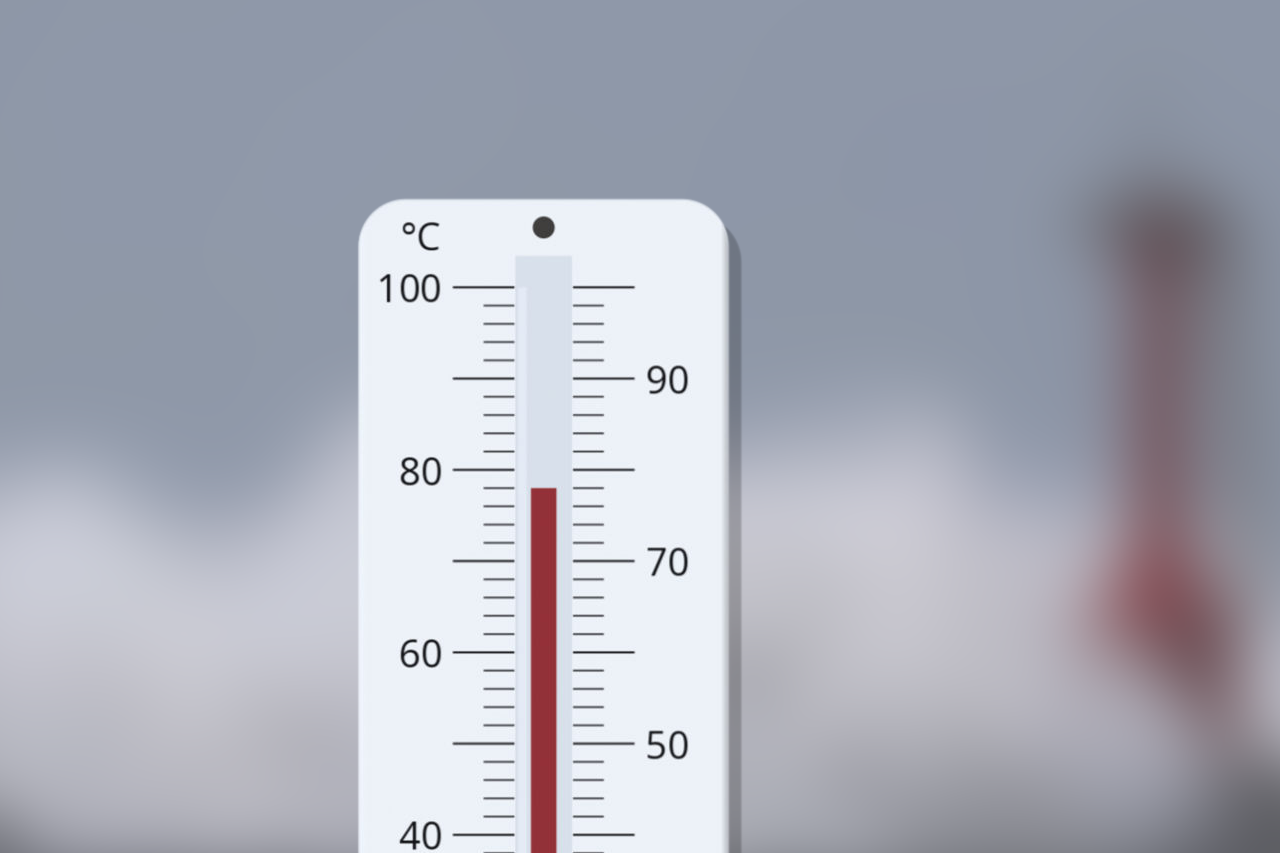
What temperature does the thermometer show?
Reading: 78 °C
